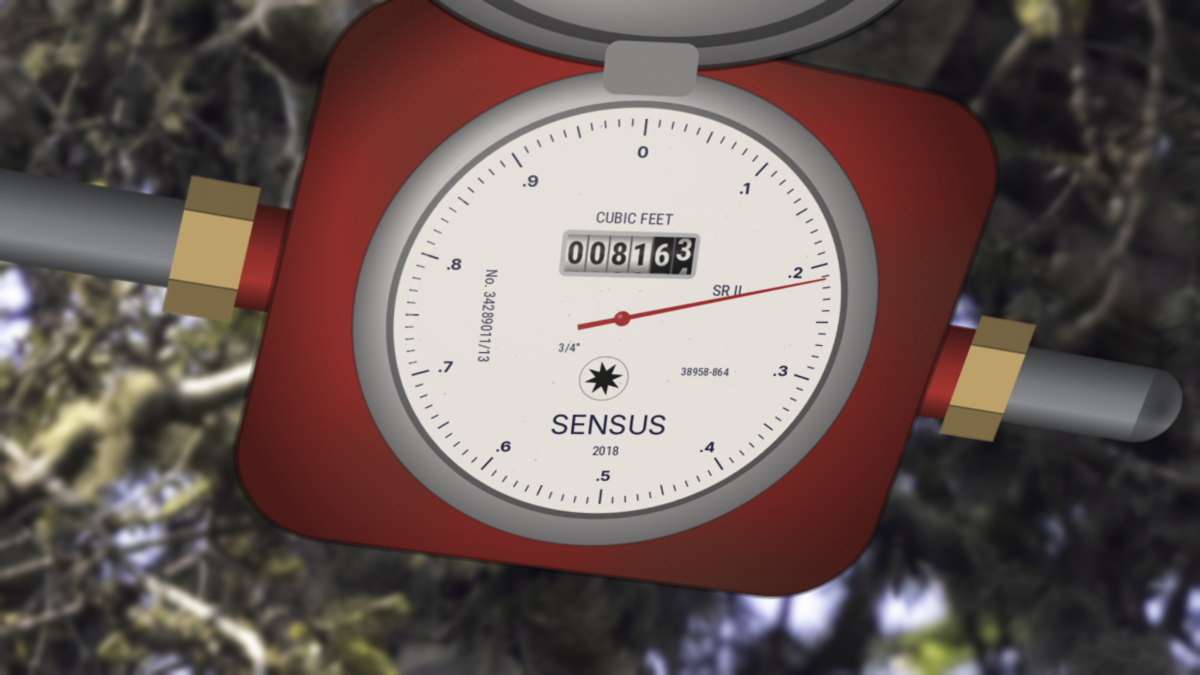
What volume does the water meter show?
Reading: 8163.21 ft³
